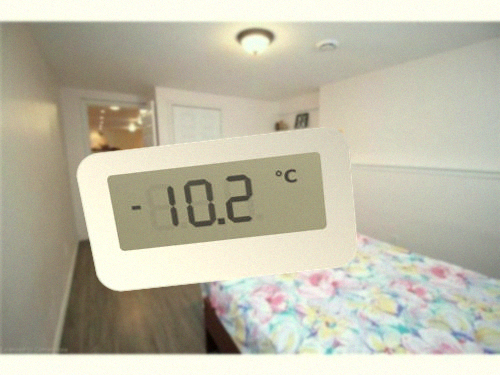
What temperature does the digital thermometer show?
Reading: -10.2 °C
